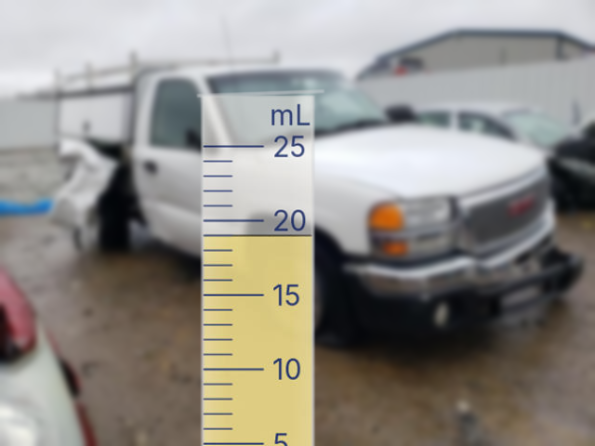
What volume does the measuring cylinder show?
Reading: 19 mL
